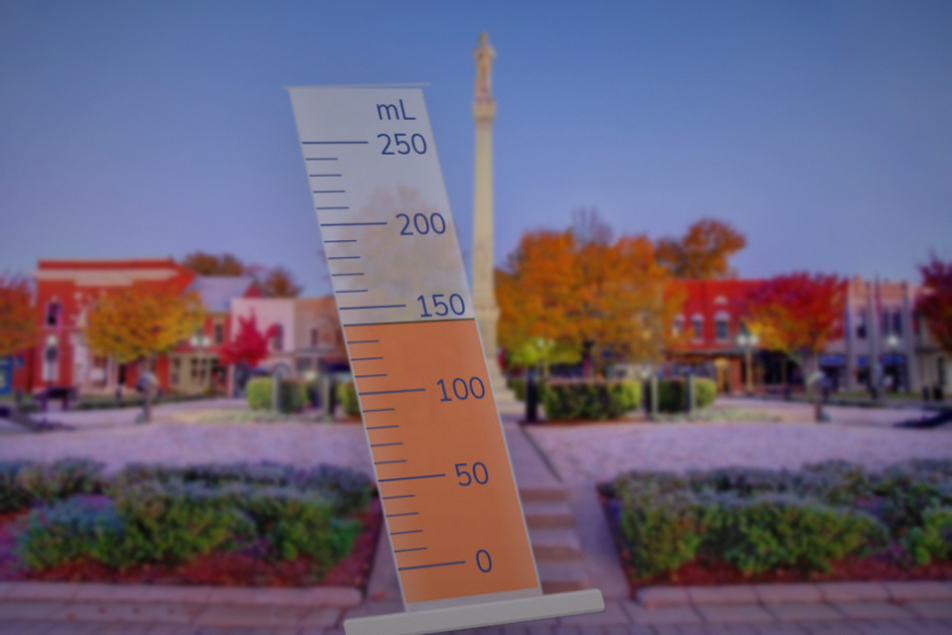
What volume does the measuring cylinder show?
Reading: 140 mL
